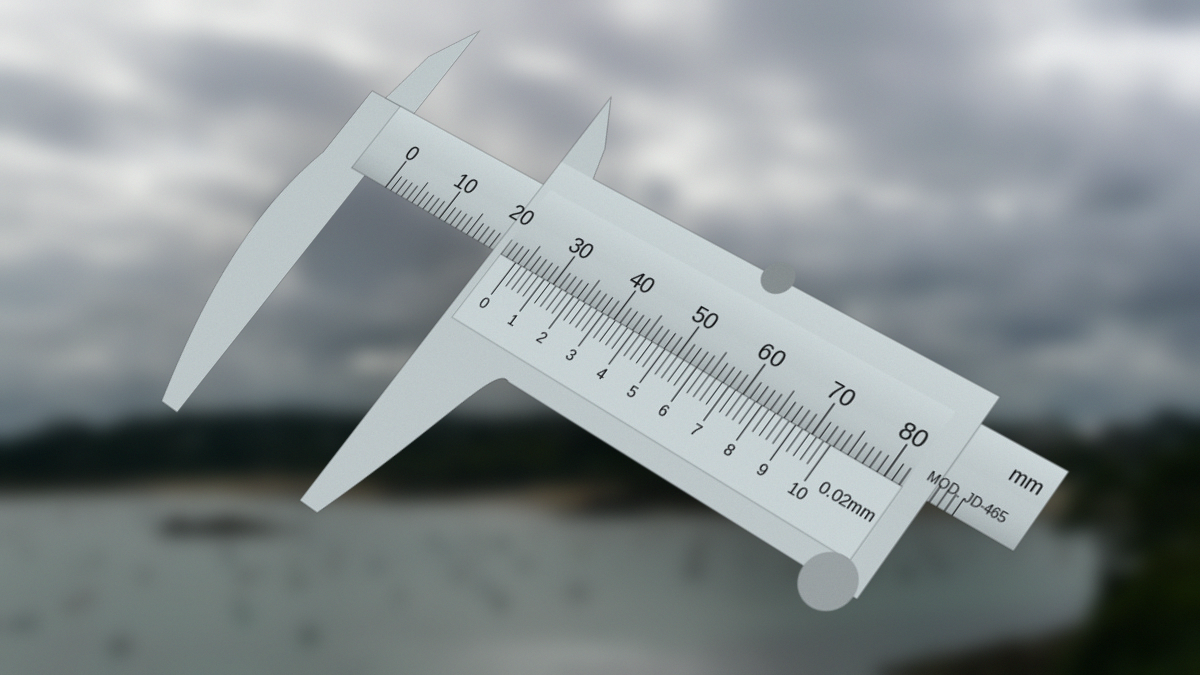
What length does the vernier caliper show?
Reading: 23.6 mm
